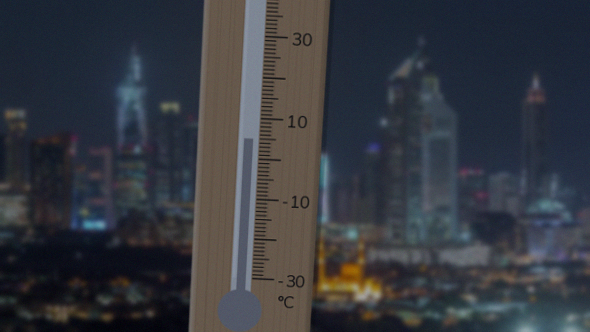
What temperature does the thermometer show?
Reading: 5 °C
